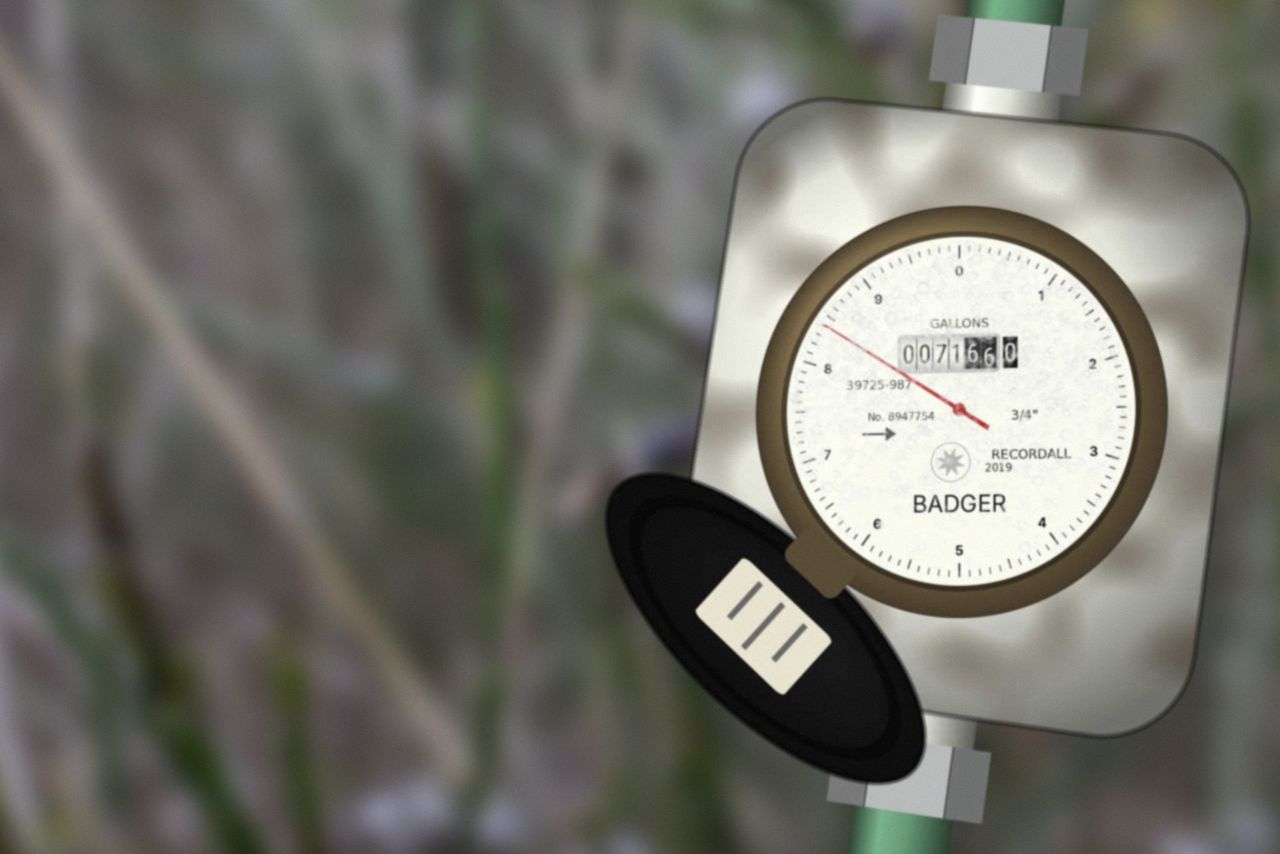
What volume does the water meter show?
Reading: 71658.4 gal
